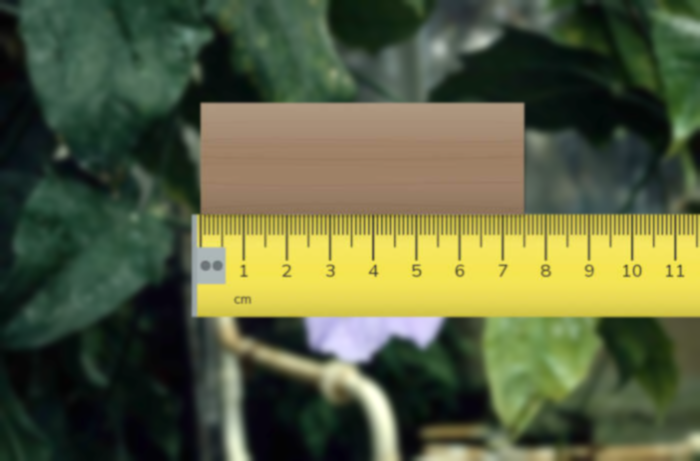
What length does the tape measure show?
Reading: 7.5 cm
